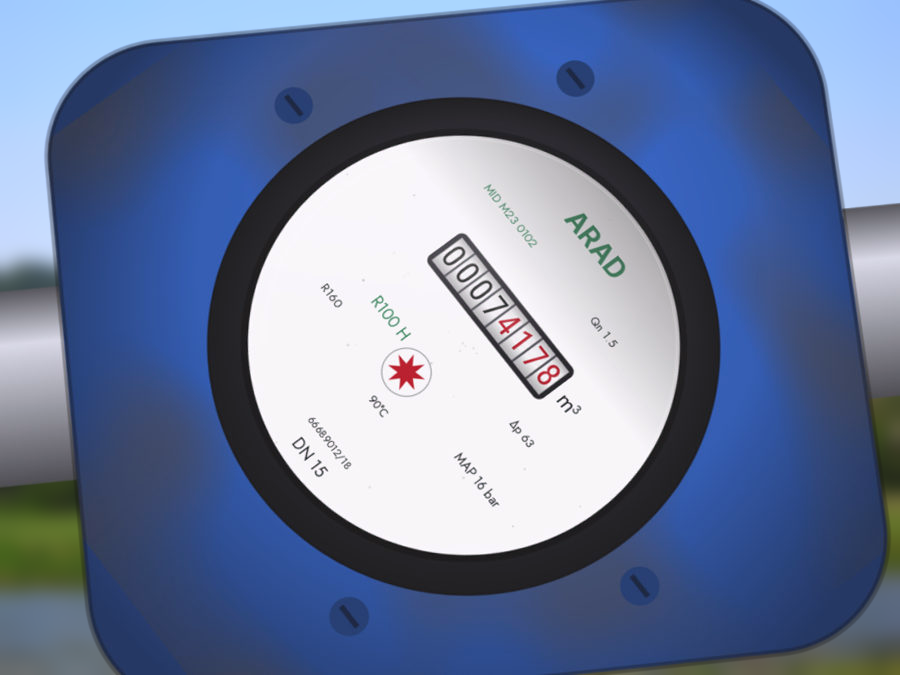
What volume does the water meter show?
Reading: 7.4178 m³
